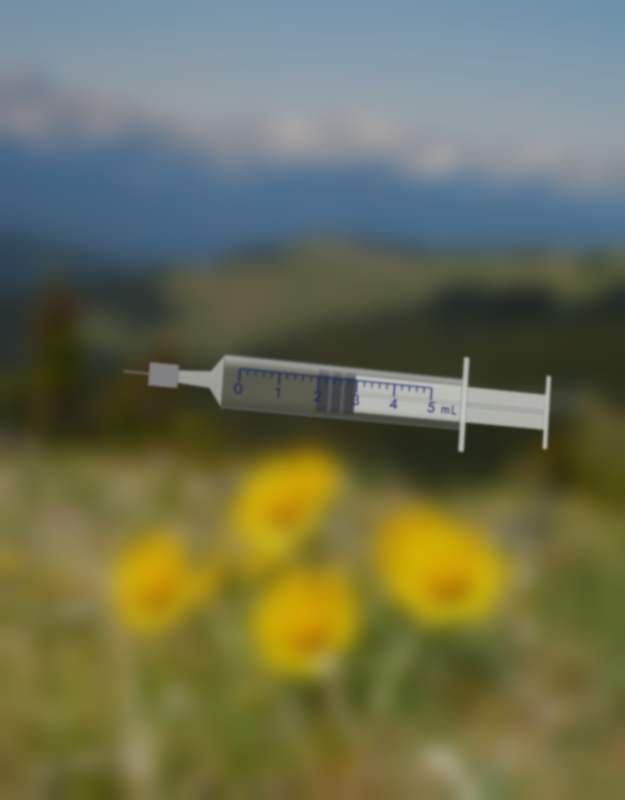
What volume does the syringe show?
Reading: 2 mL
